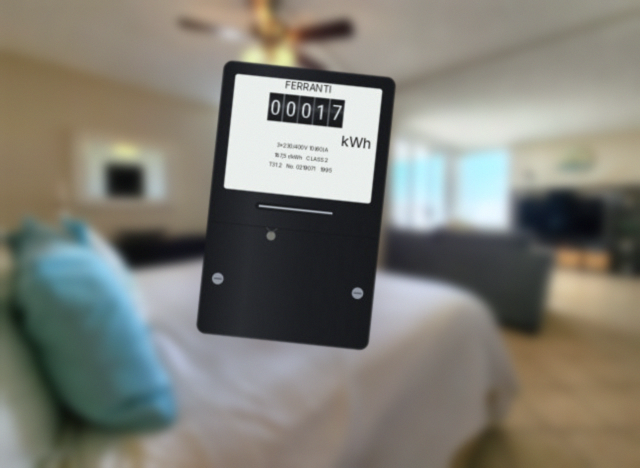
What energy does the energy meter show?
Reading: 17 kWh
